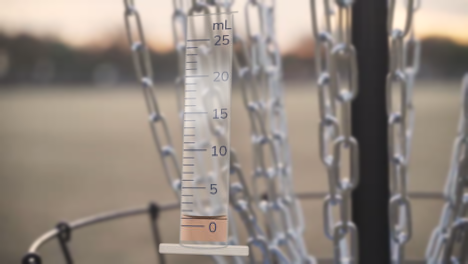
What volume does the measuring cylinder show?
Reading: 1 mL
